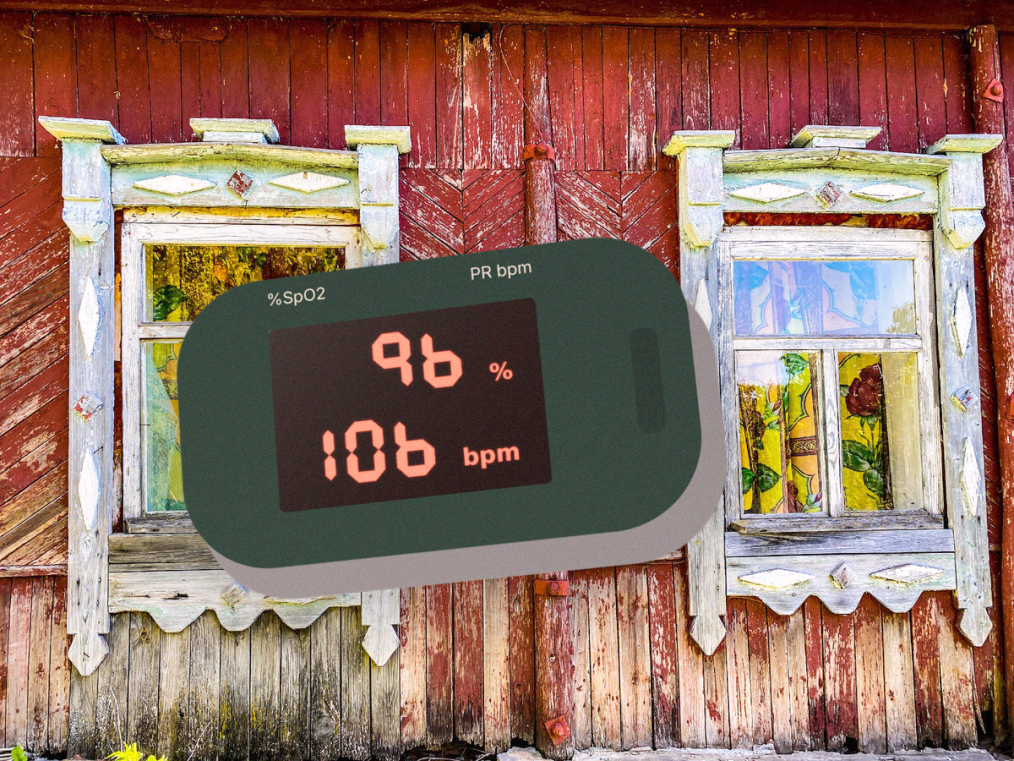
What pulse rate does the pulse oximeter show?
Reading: 106 bpm
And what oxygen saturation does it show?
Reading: 96 %
